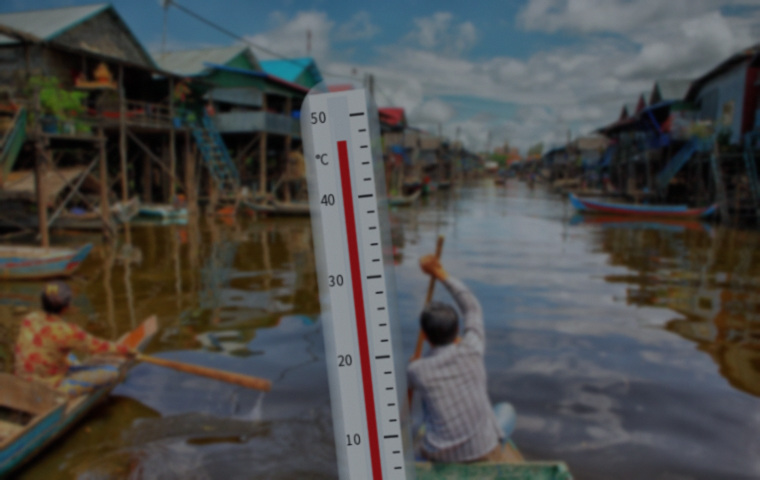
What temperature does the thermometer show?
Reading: 47 °C
